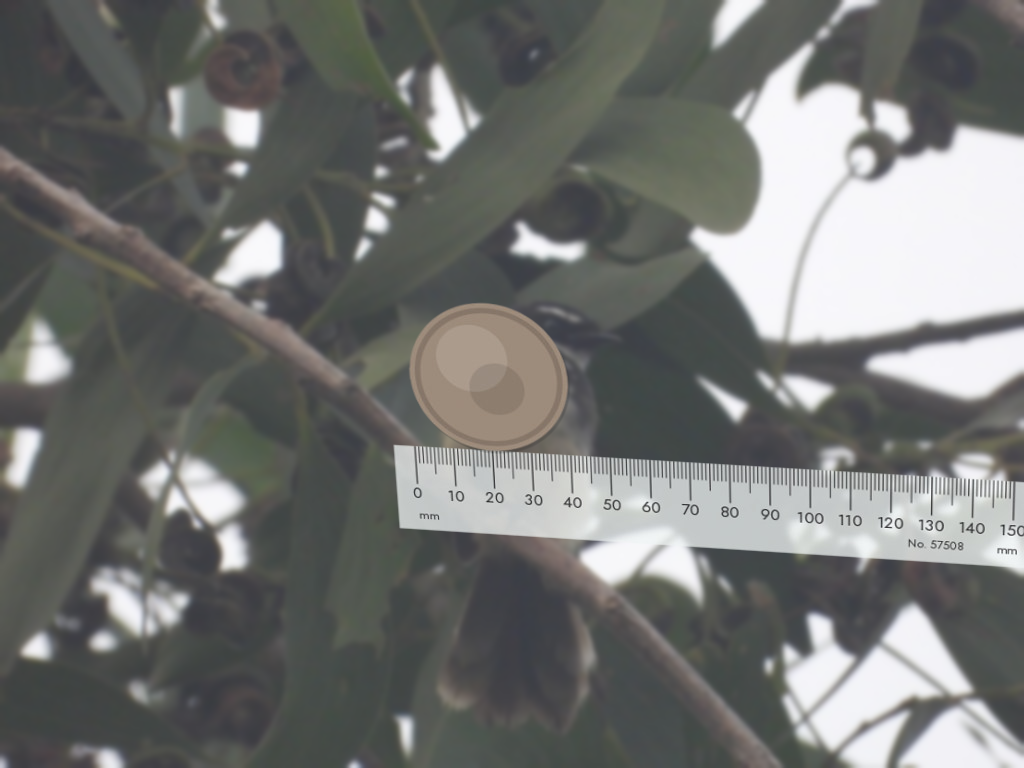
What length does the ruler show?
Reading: 40 mm
